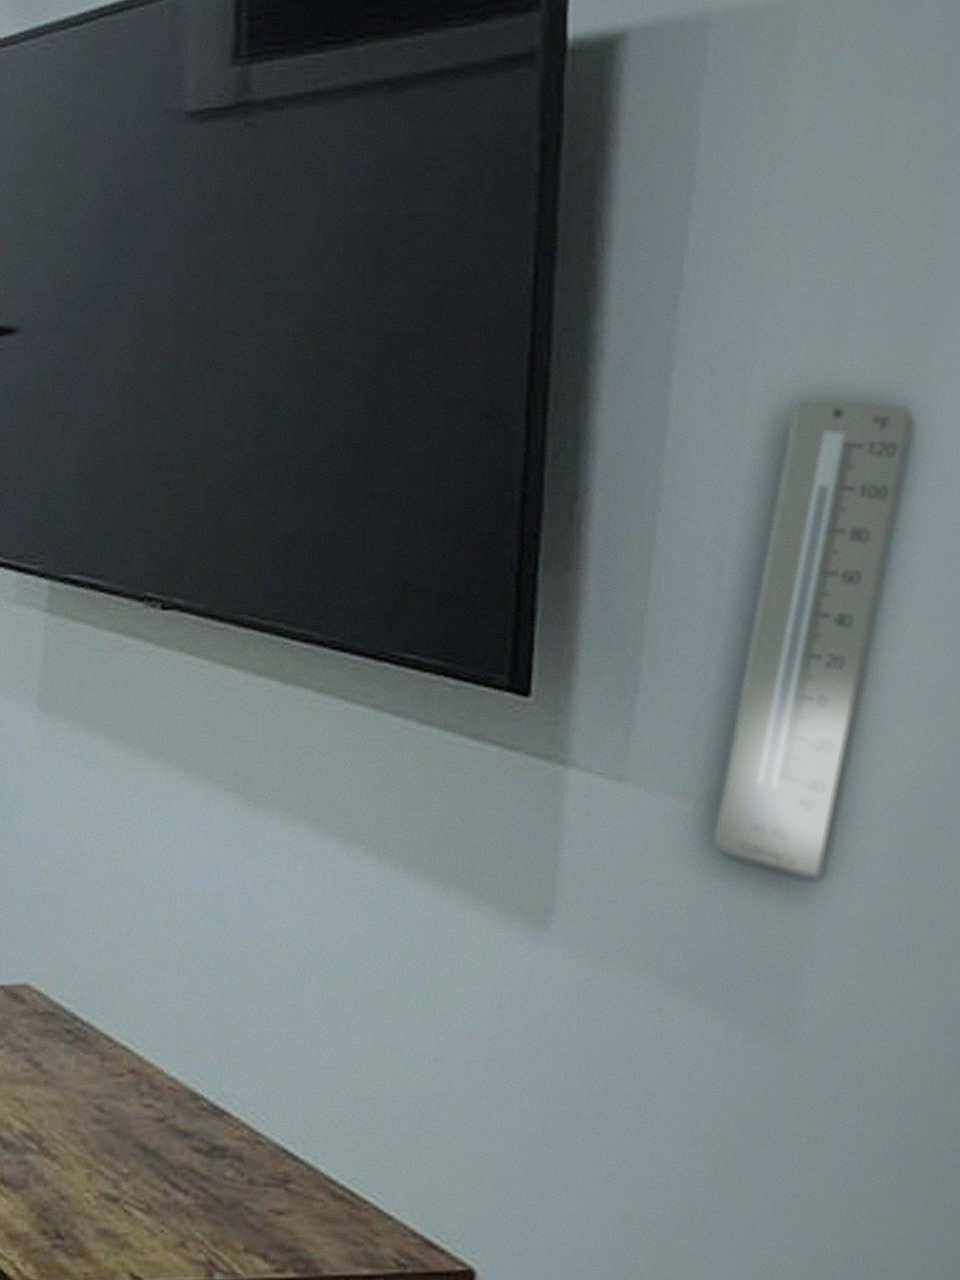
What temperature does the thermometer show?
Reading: 100 °F
